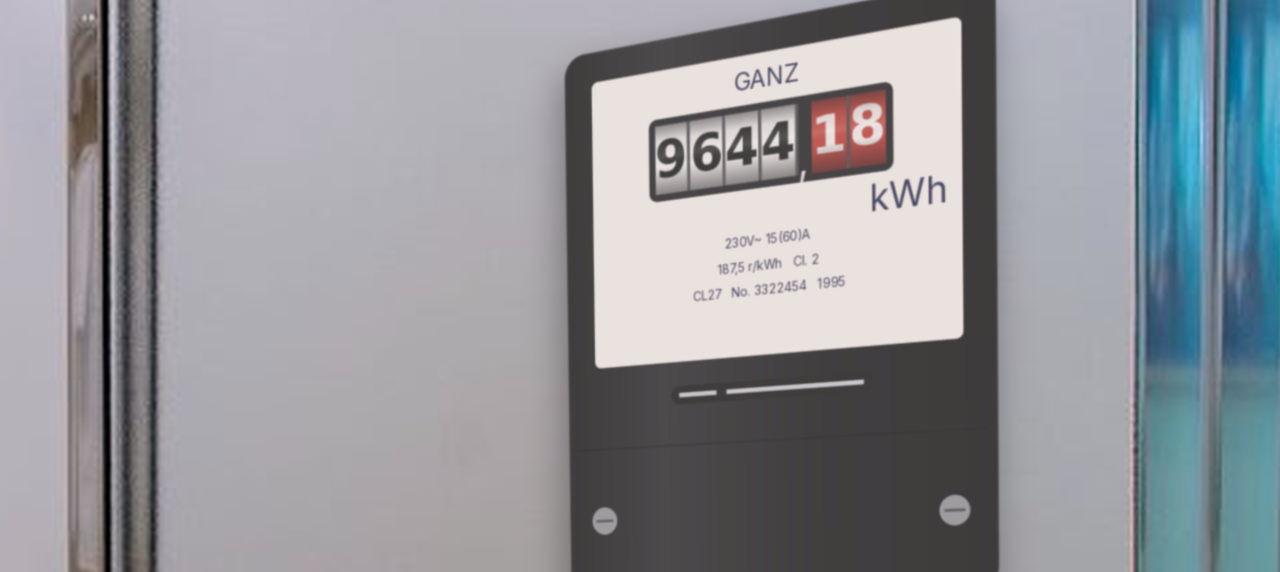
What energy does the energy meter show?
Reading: 9644.18 kWh
